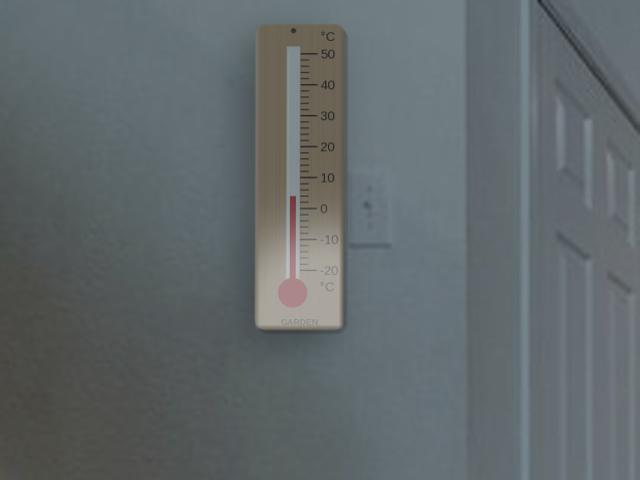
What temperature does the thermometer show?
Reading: 4 °C
